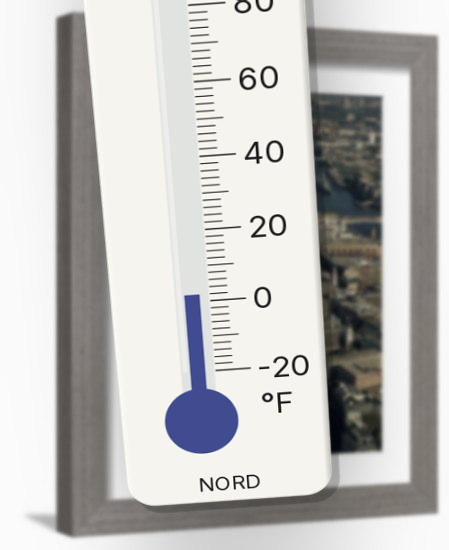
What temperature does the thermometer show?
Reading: 2 °F
